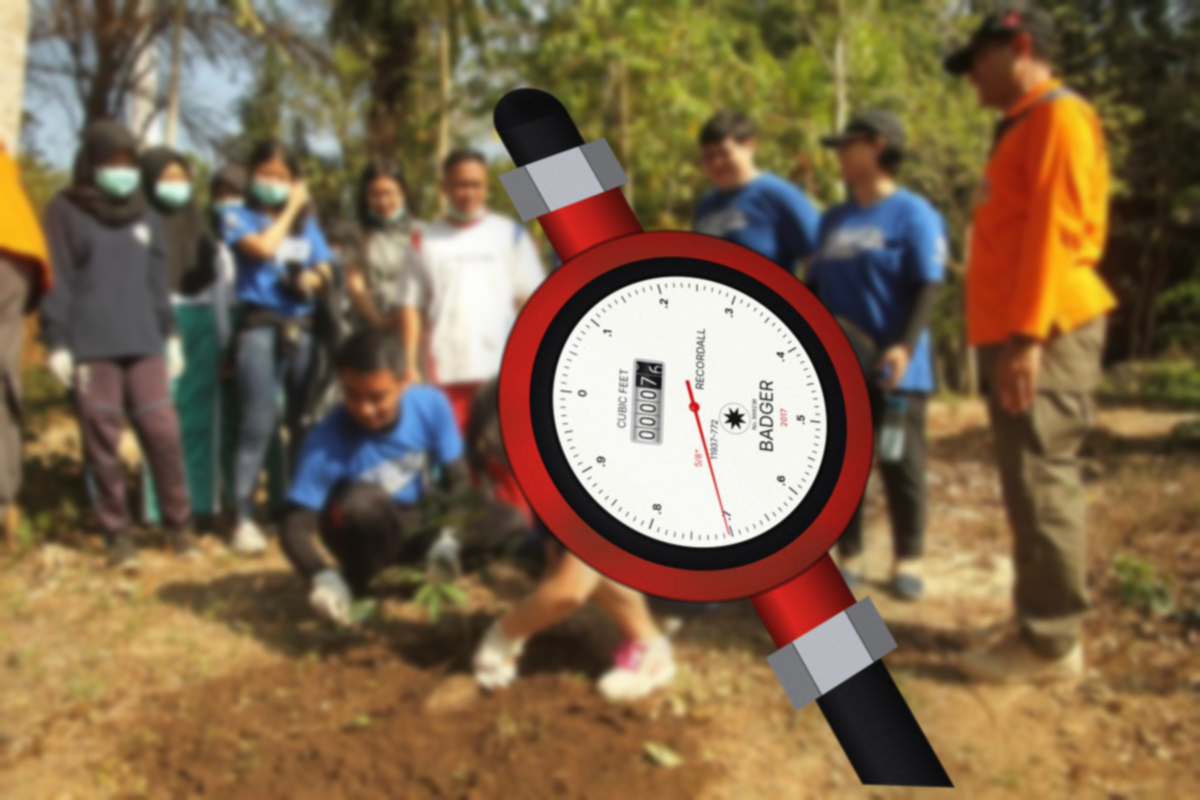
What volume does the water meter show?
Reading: 75.70 ft³
